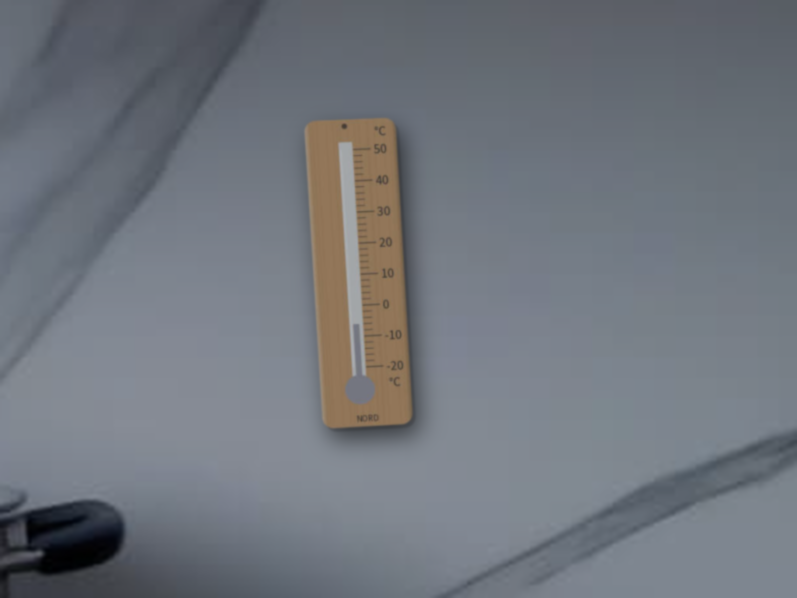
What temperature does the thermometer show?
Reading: -6 °C
